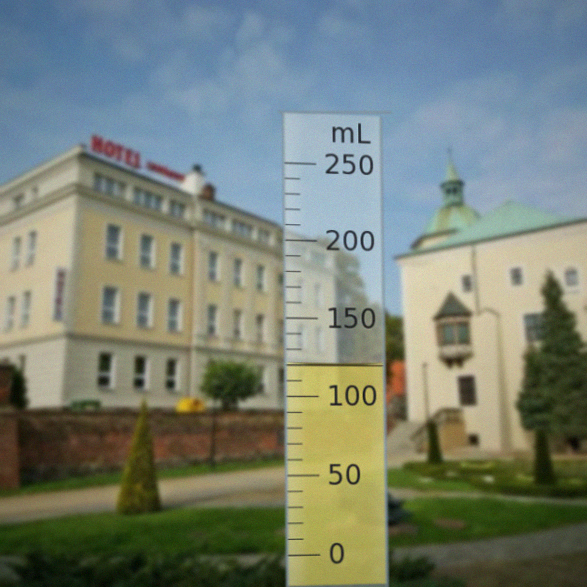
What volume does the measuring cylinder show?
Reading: 120 mL
